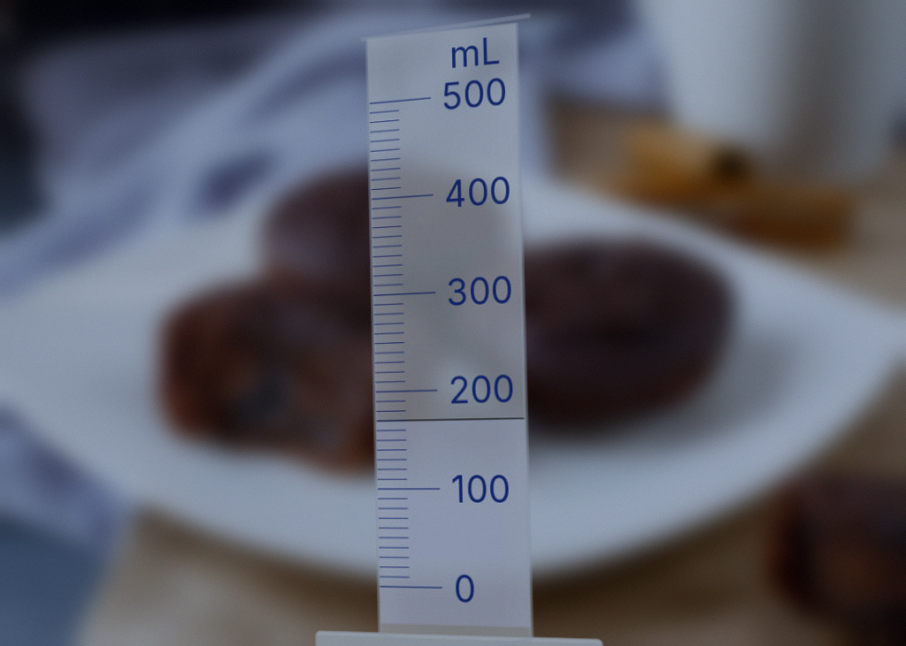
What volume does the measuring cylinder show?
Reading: 170 mL
